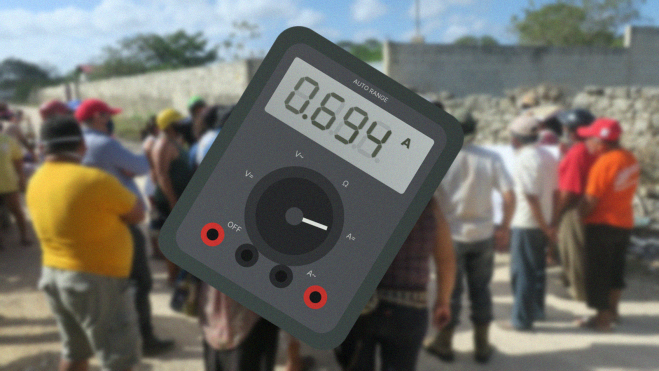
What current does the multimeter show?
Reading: 0.694 A
